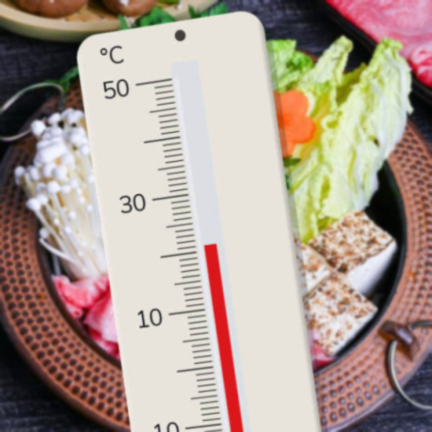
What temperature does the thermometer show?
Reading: 21 °C
